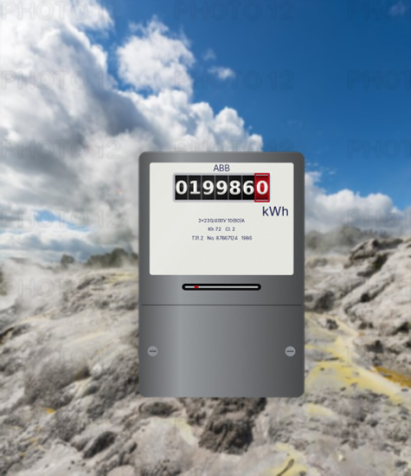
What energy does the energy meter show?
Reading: 19986.0 kWh
